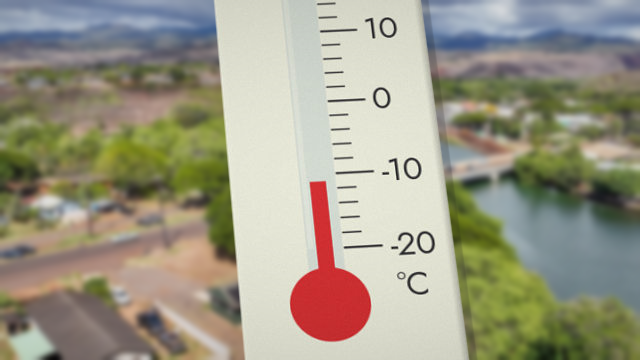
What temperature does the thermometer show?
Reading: -11 °C
